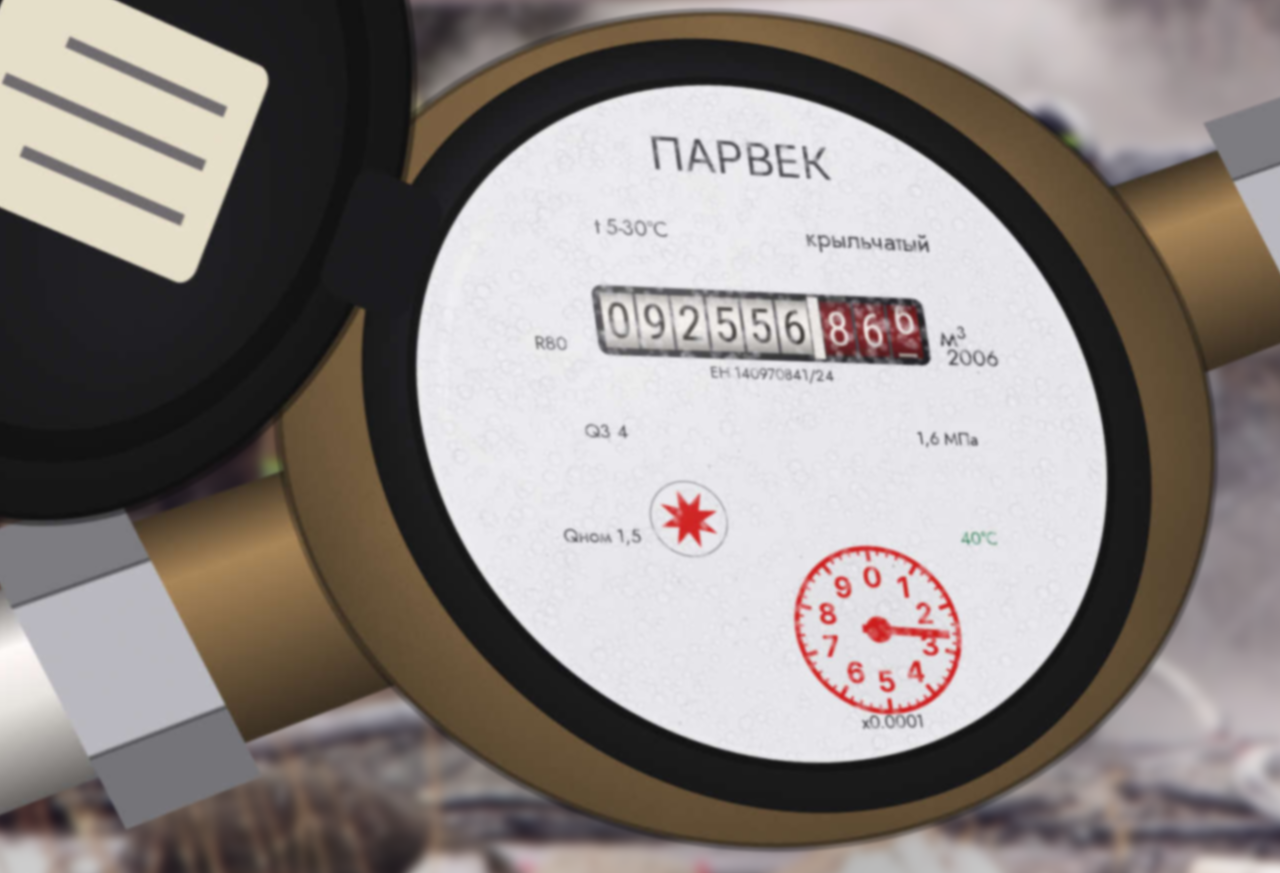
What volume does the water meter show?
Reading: 92556.8662 m³
